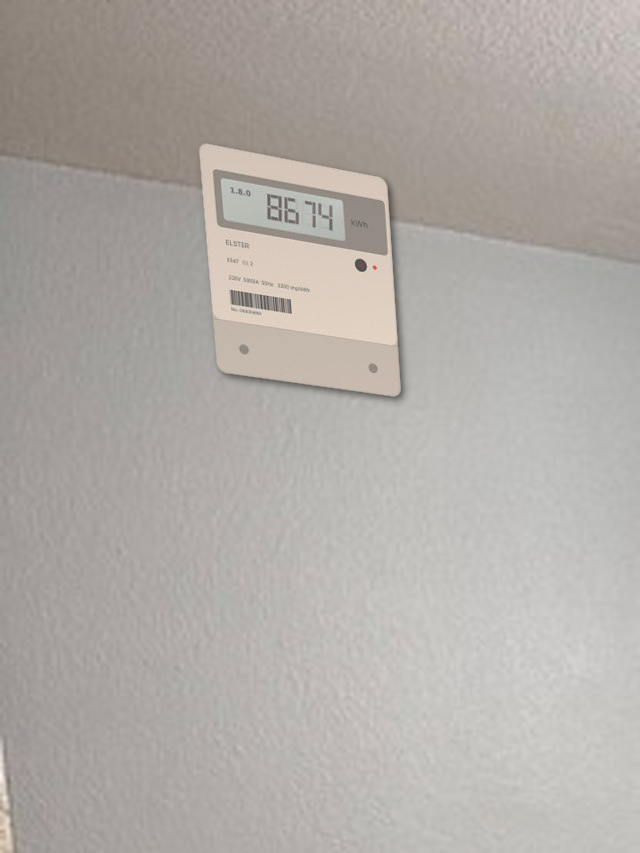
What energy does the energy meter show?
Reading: 8674 kWh
